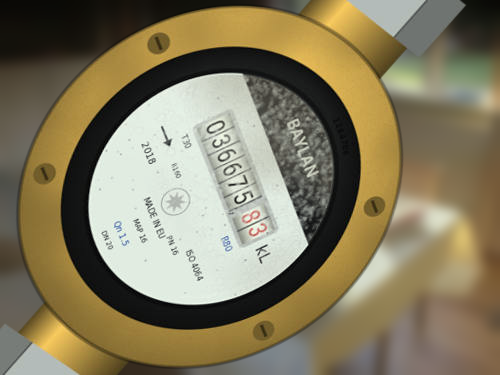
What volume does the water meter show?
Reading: 36675.83 kL
